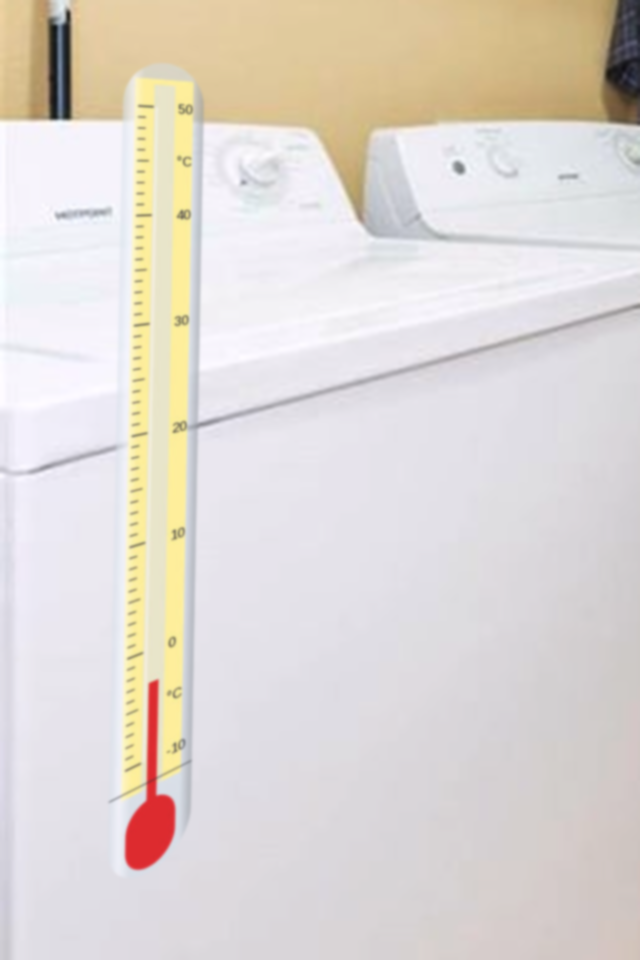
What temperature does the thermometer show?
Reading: -3 °C
